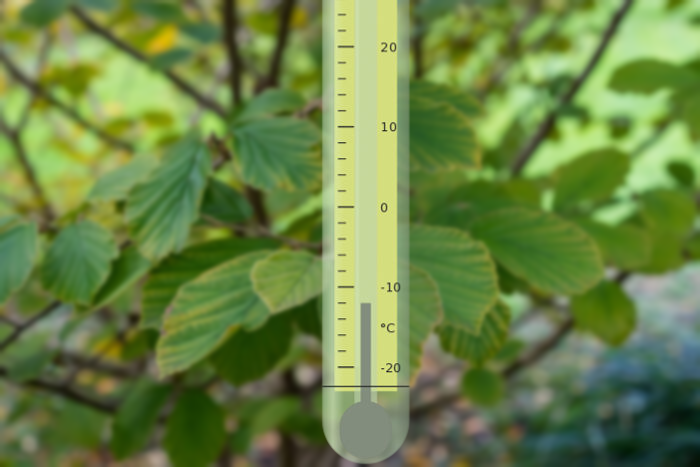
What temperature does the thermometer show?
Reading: -12 °C
